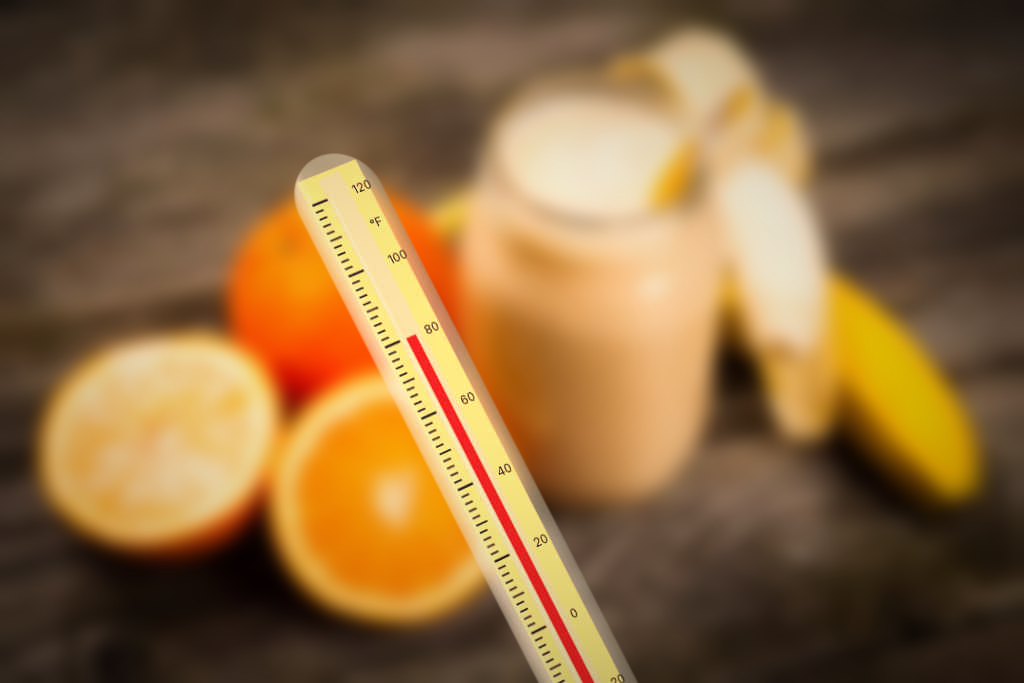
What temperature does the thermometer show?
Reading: 80 °F
